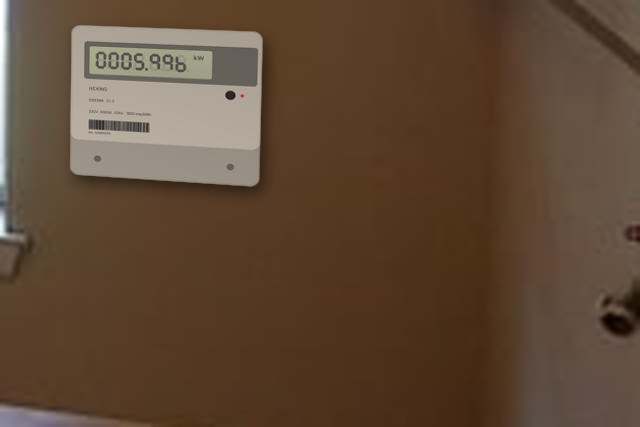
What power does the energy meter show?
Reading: 5.996 kW
